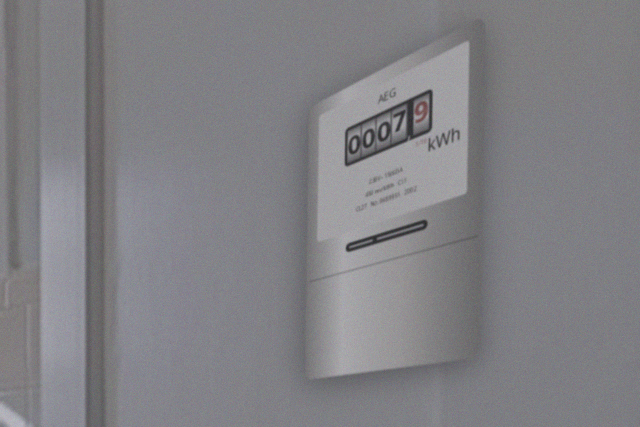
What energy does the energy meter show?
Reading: 7.9 kWh
